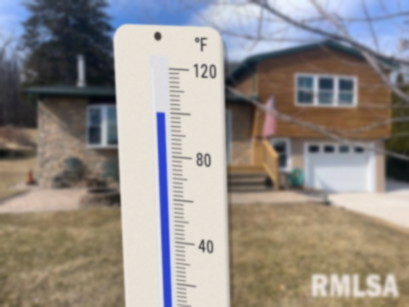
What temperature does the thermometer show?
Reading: 100 °F
